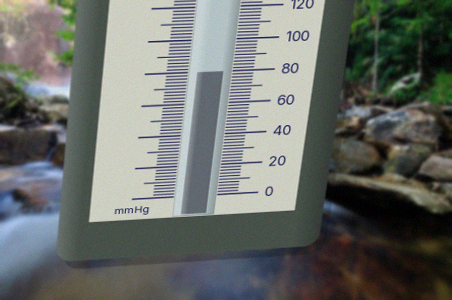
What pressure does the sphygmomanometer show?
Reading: 80 mmHg
